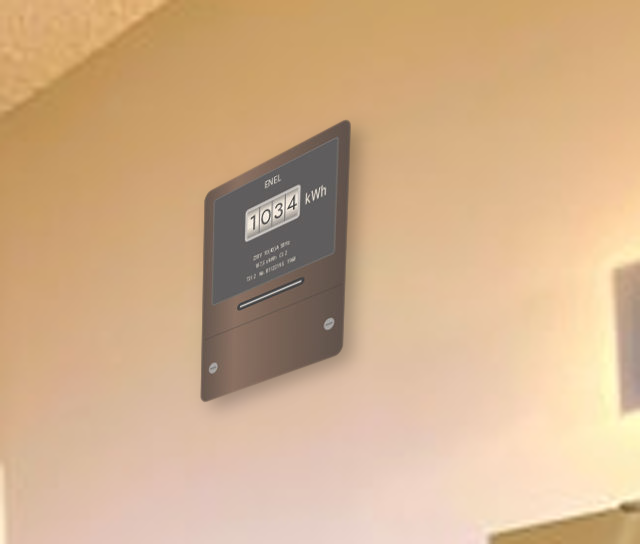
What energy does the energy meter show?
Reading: 1034 kWh
